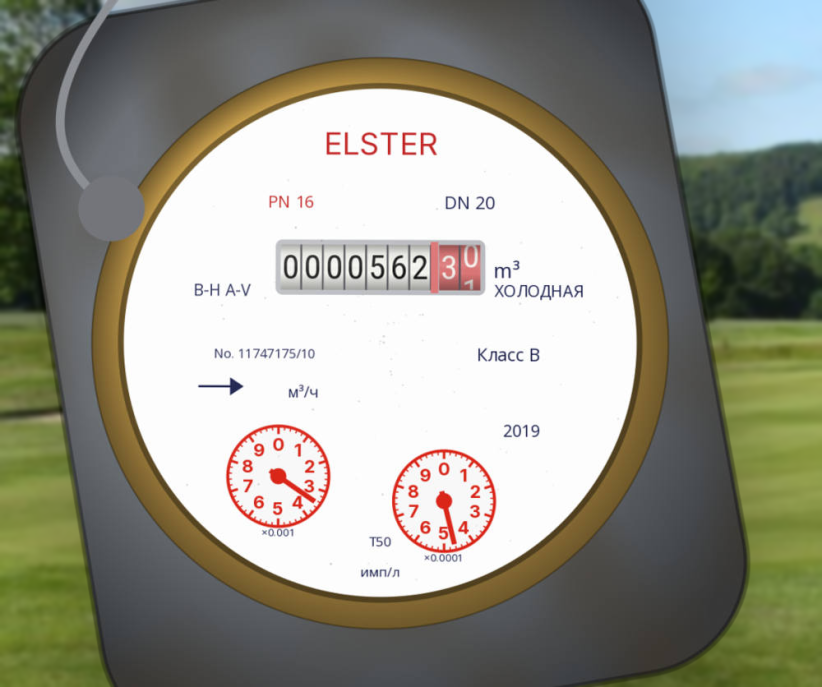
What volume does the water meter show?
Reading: 562.3034 m³
